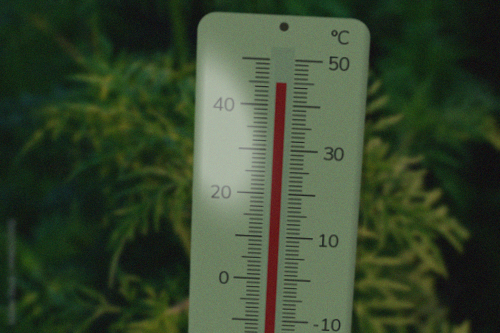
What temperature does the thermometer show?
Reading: 45 °C
